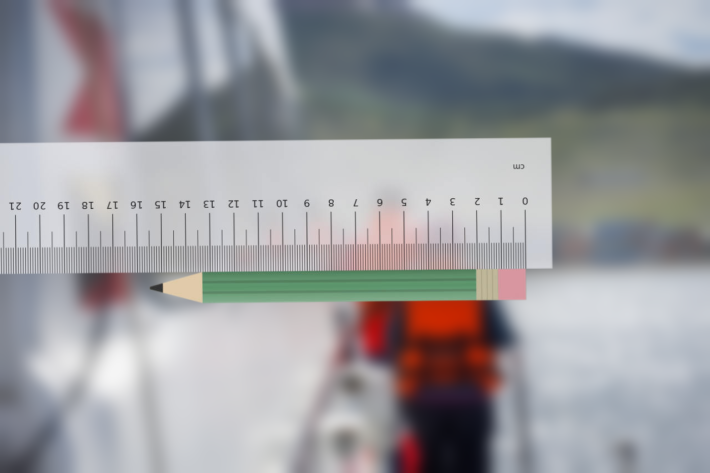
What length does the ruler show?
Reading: 15.5 cm
